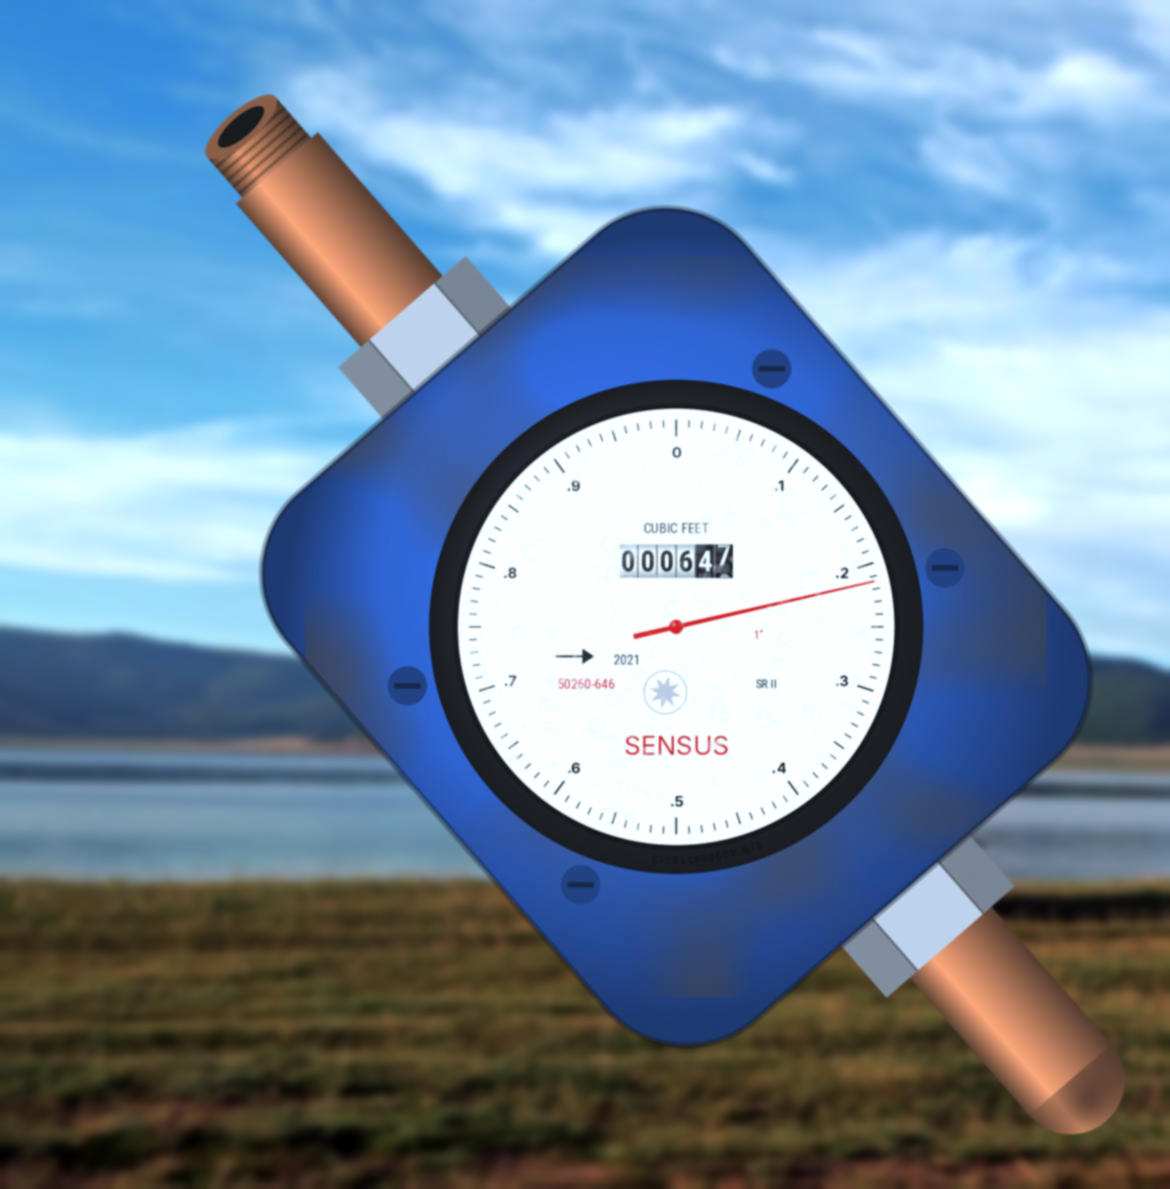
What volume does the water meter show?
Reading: 647.21 ft³
